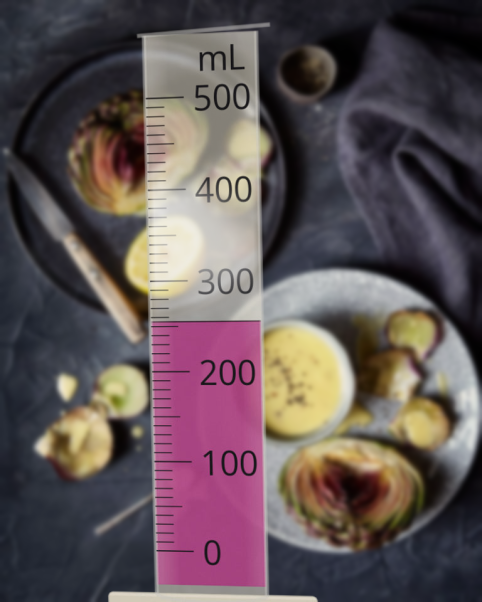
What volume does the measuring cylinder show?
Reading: 255 mL
